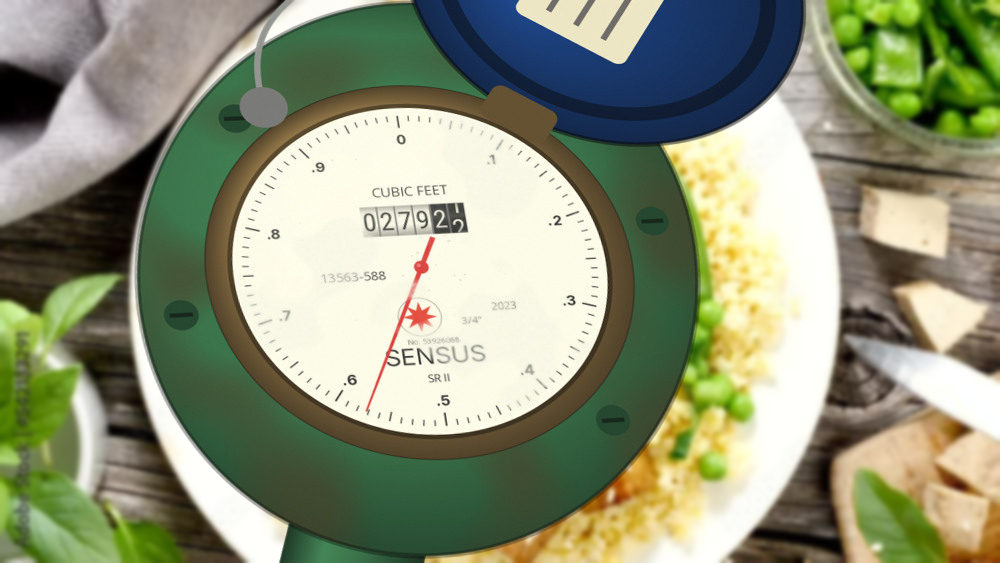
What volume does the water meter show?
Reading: 27921.57 ft³
